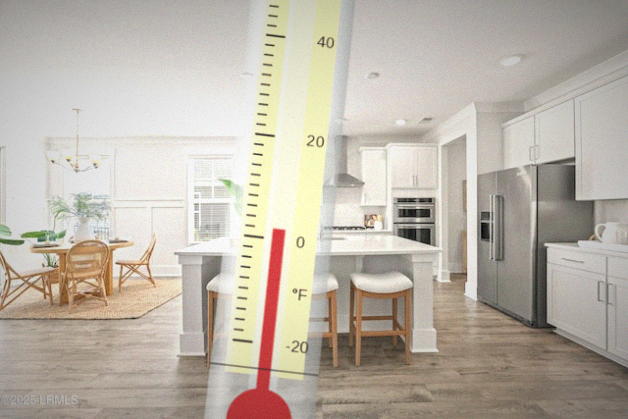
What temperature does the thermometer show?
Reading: 2 °F
